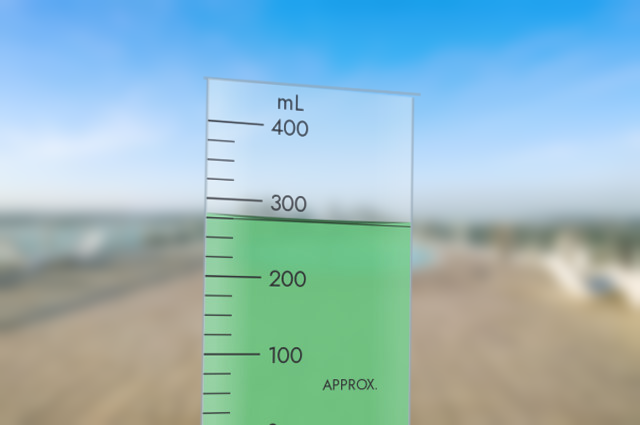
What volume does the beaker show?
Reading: 275 mL
